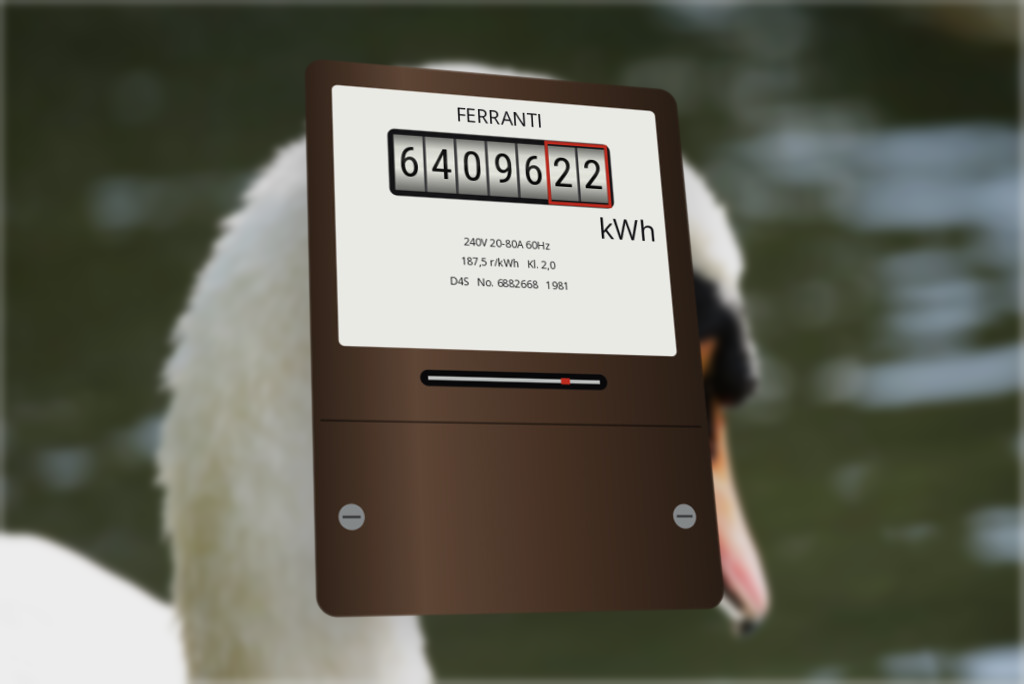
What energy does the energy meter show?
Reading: 64096.22 kWh
